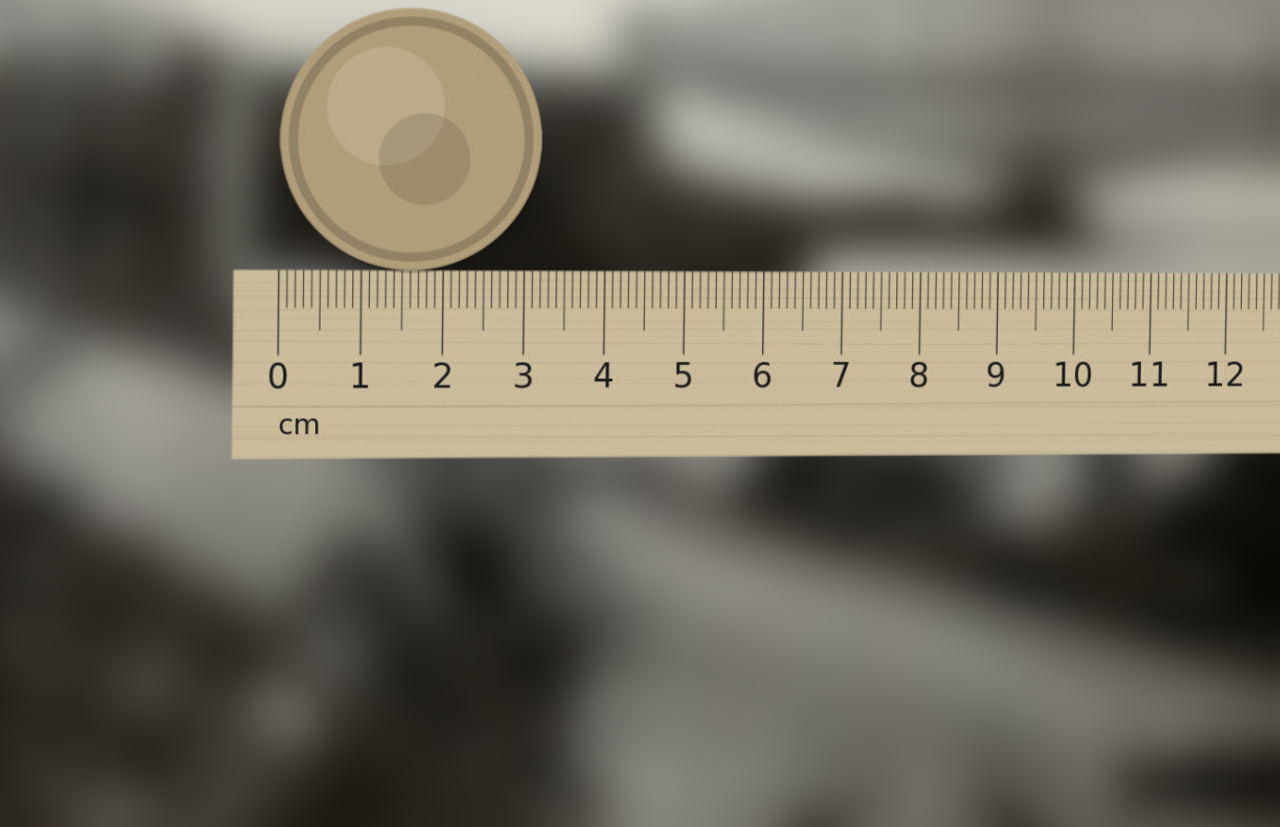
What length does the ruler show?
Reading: 3.2 cm
